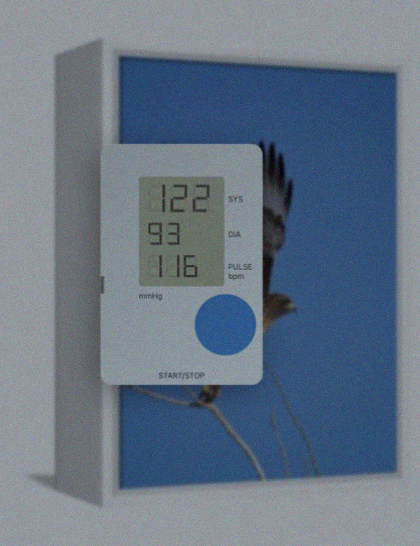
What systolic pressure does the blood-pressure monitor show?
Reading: 122 mmHg
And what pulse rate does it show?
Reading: 116 bpm
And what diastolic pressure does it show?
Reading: 93 mmHg
